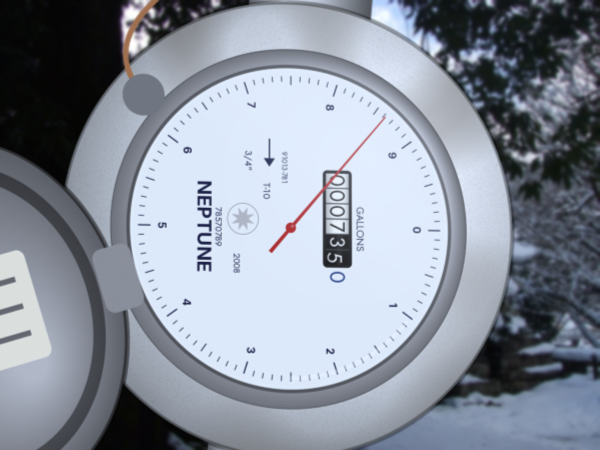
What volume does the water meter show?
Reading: 7348.6 gal
